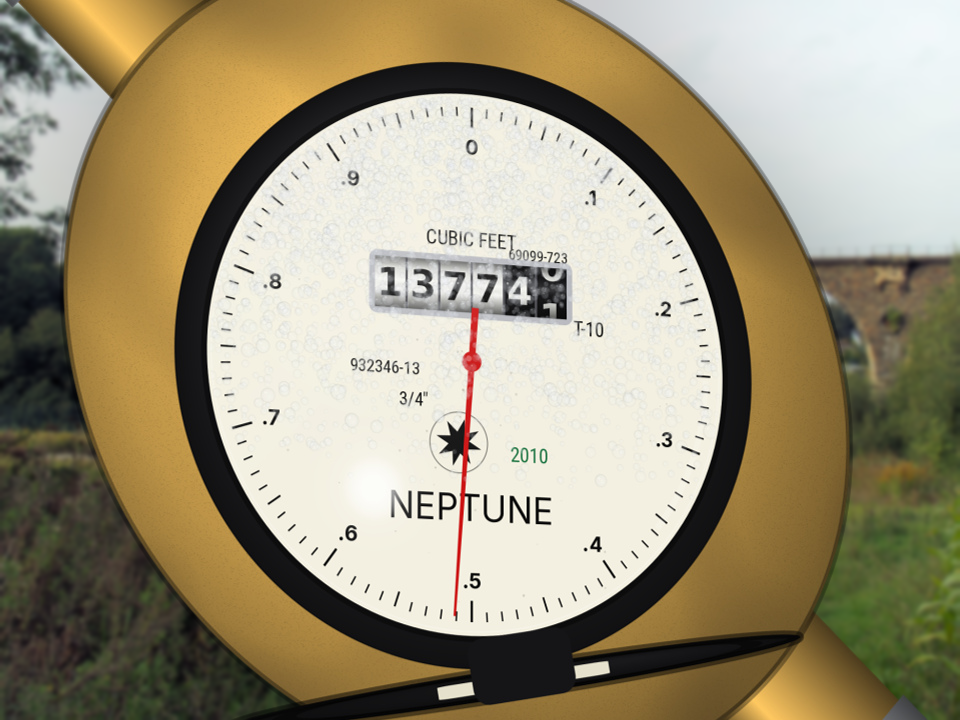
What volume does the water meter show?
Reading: 137740.51 ft³
